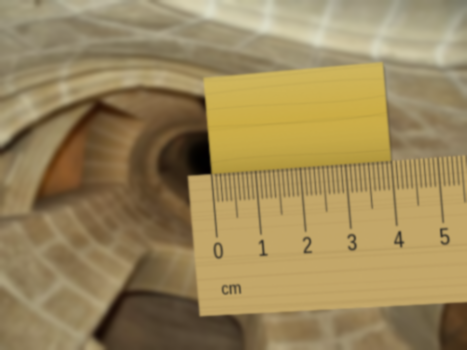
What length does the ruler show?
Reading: 4 cm
